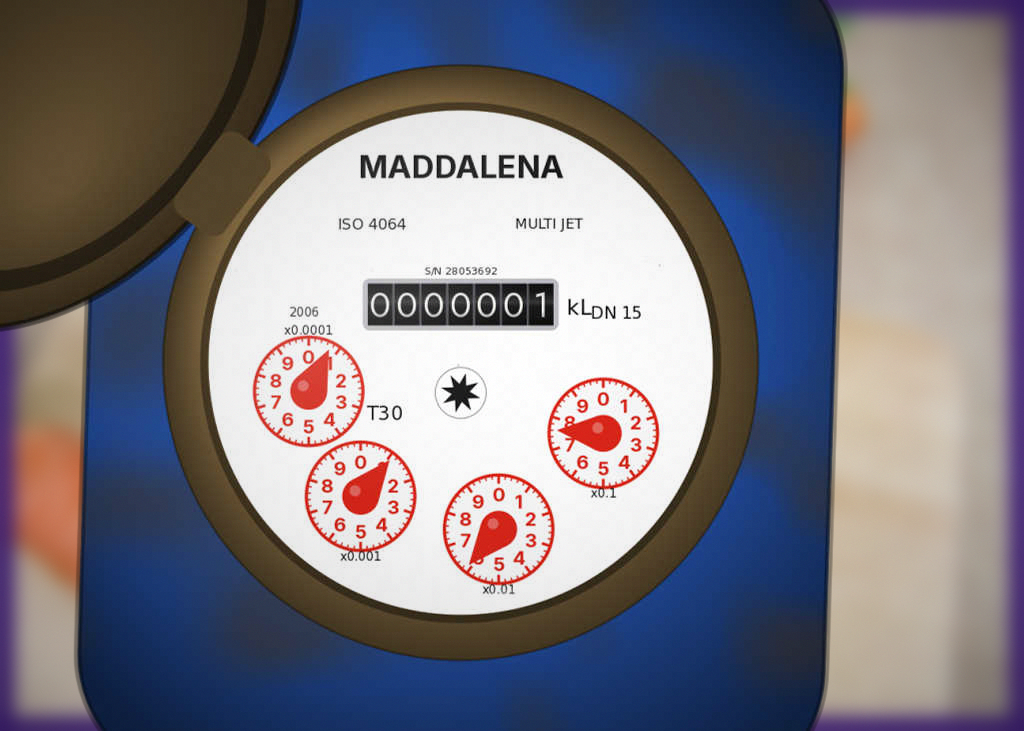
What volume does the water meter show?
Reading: 1.7610 kL
